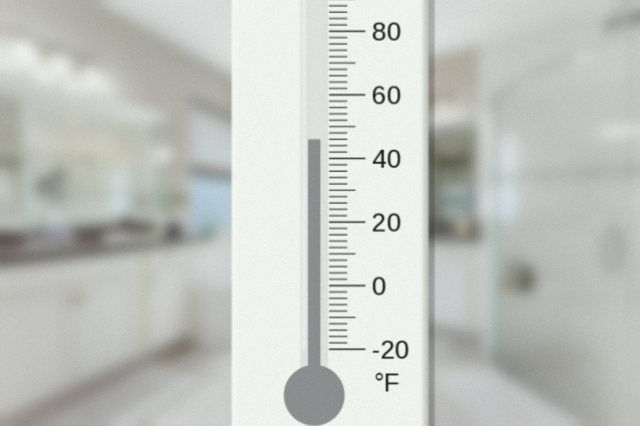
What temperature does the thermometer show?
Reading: 46 °F
